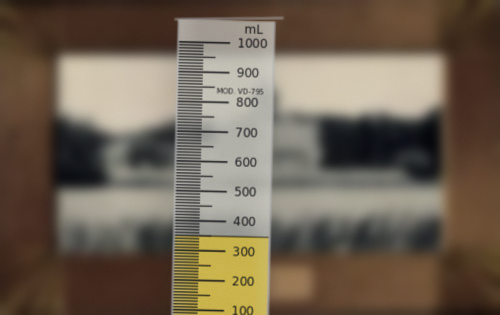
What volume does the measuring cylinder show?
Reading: 350 mL
